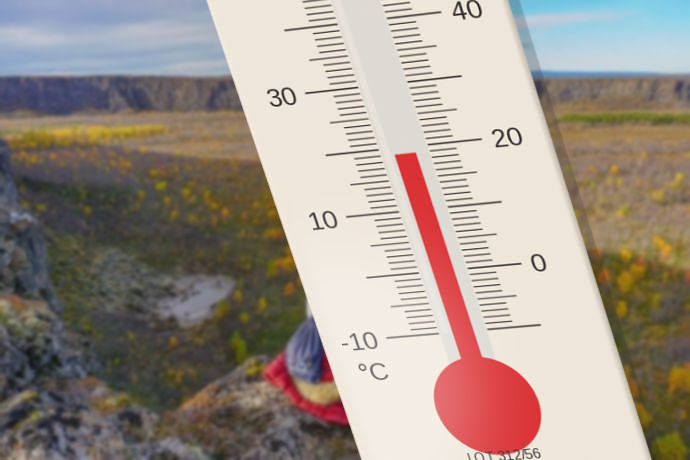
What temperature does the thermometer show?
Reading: 19 °C
